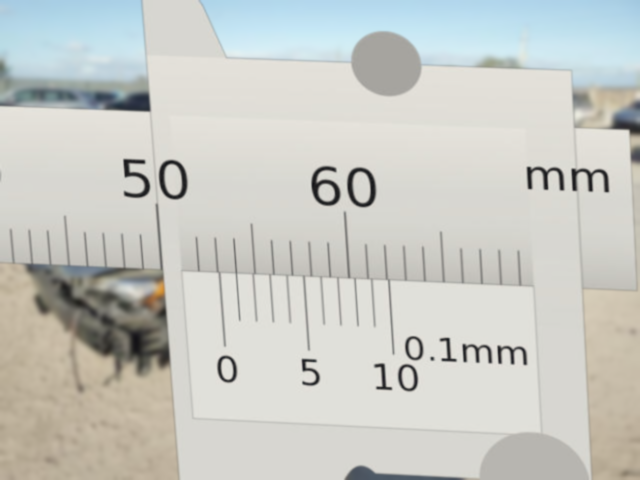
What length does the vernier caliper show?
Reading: 53.1 mm
